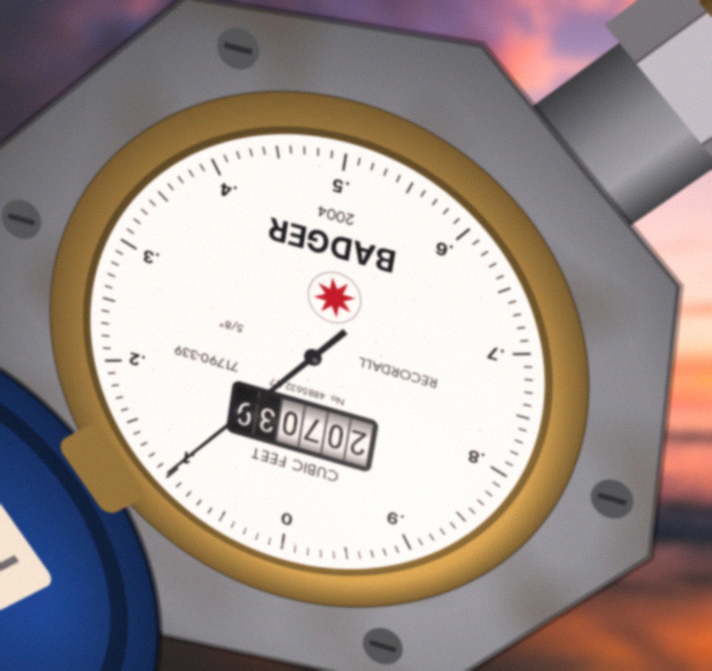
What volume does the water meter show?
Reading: 207039.10 ft³
